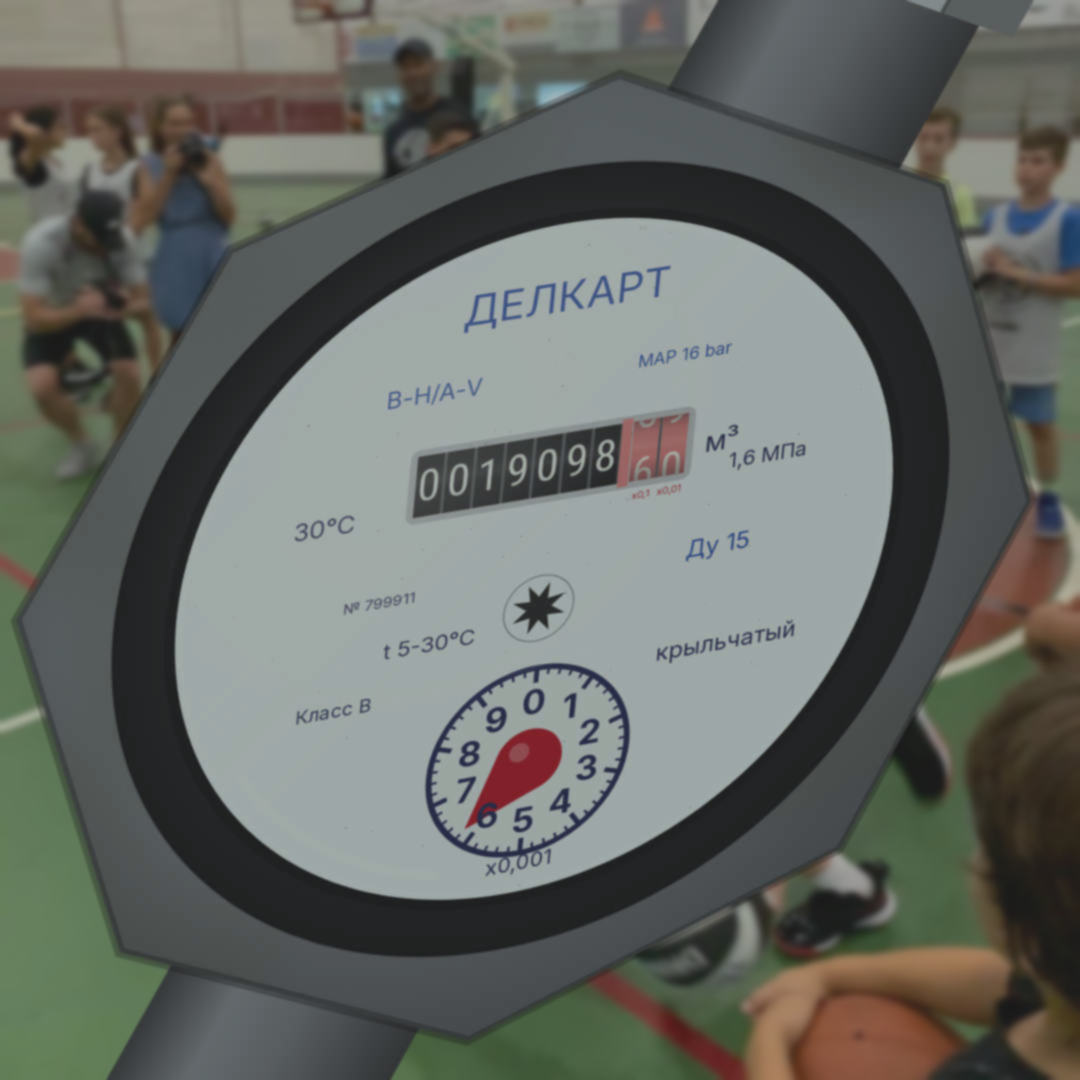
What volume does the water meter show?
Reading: 19098.596 m³
